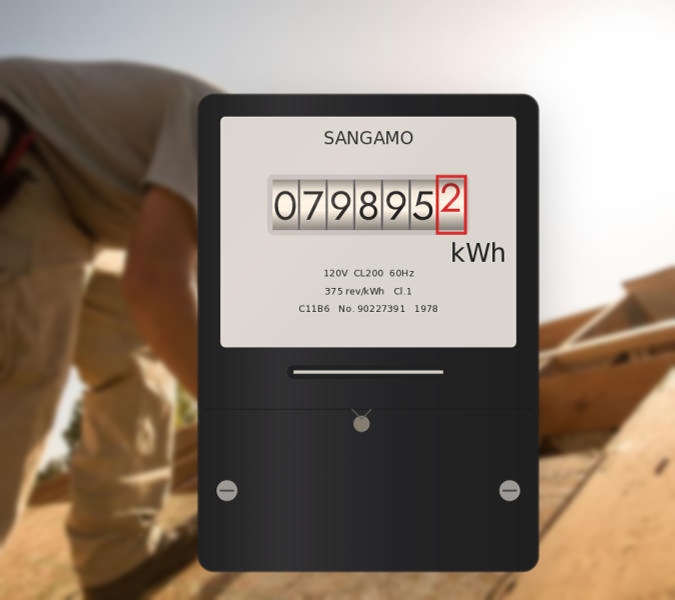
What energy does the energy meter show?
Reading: 79895.2 kWh
